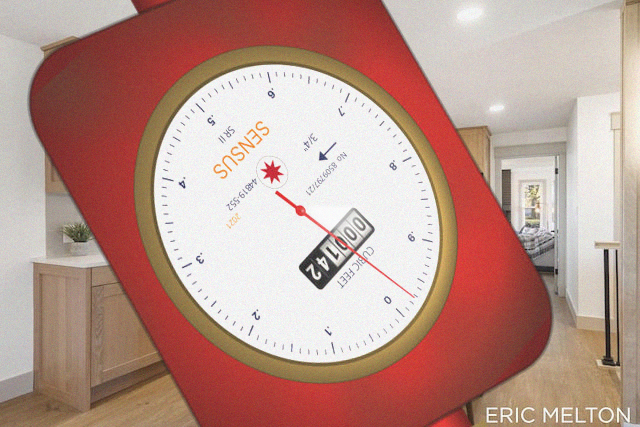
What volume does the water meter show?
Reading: 141.97 ft³
